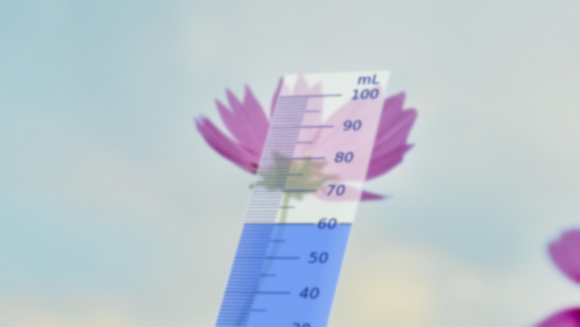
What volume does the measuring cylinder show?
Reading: 60 mL
